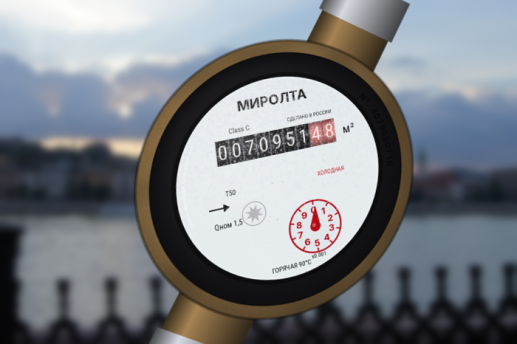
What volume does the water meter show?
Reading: 70951.480 m³
